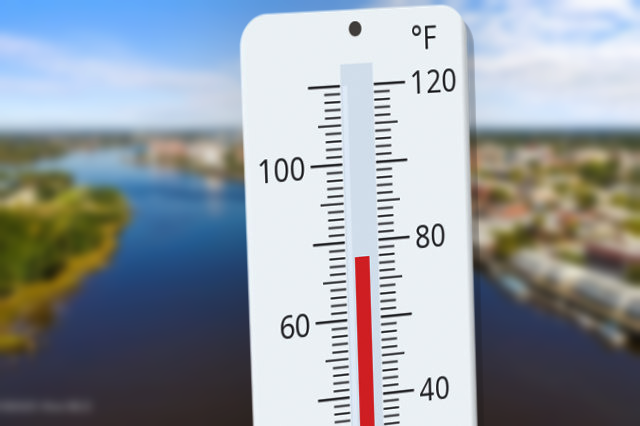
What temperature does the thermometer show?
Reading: 76 °F
